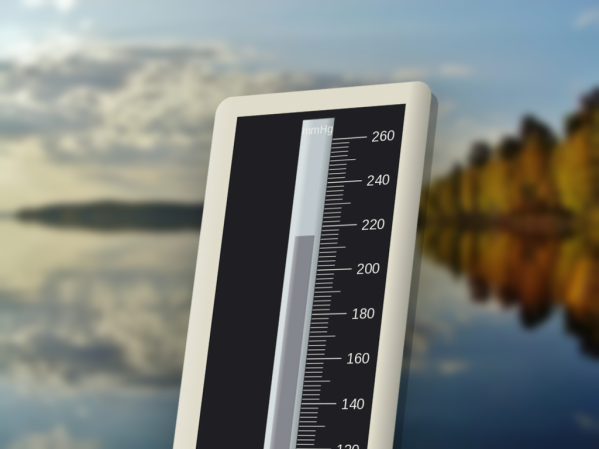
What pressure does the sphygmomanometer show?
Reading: 216 mmHg
